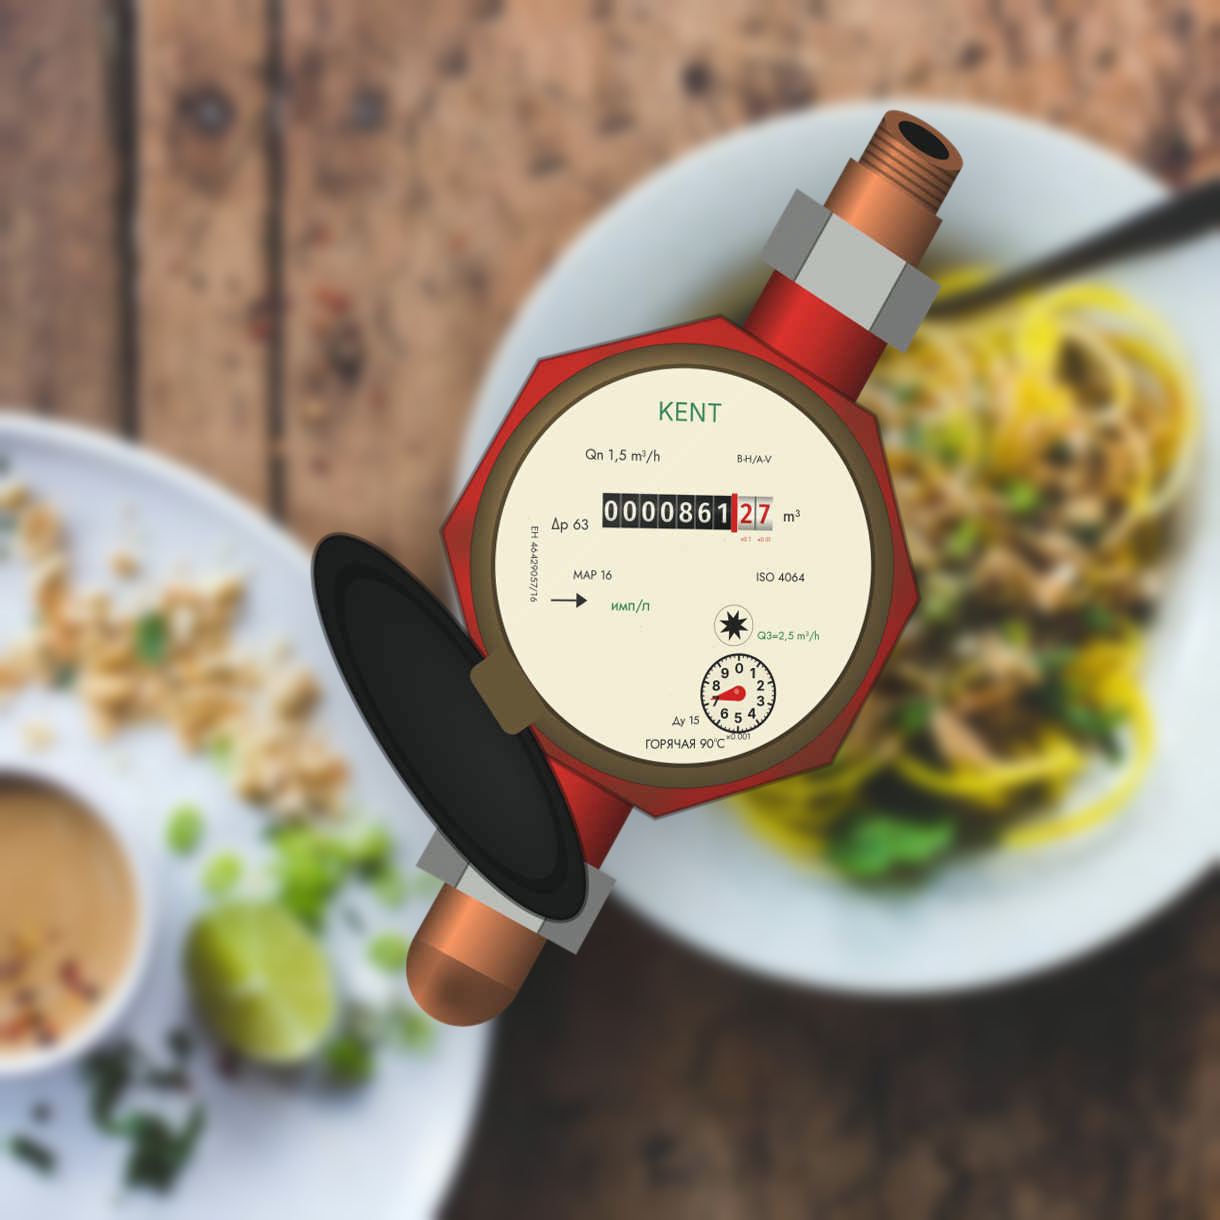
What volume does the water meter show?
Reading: 861.277 m³
